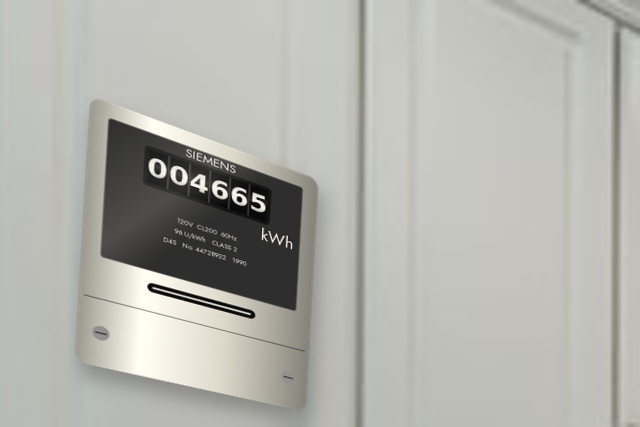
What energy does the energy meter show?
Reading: 4665 kWh
